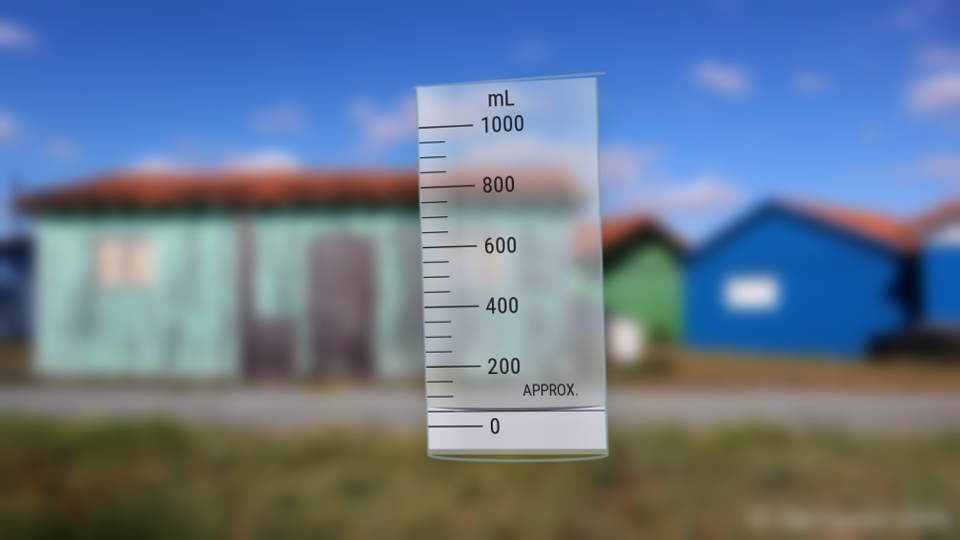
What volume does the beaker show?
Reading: 50 mL
